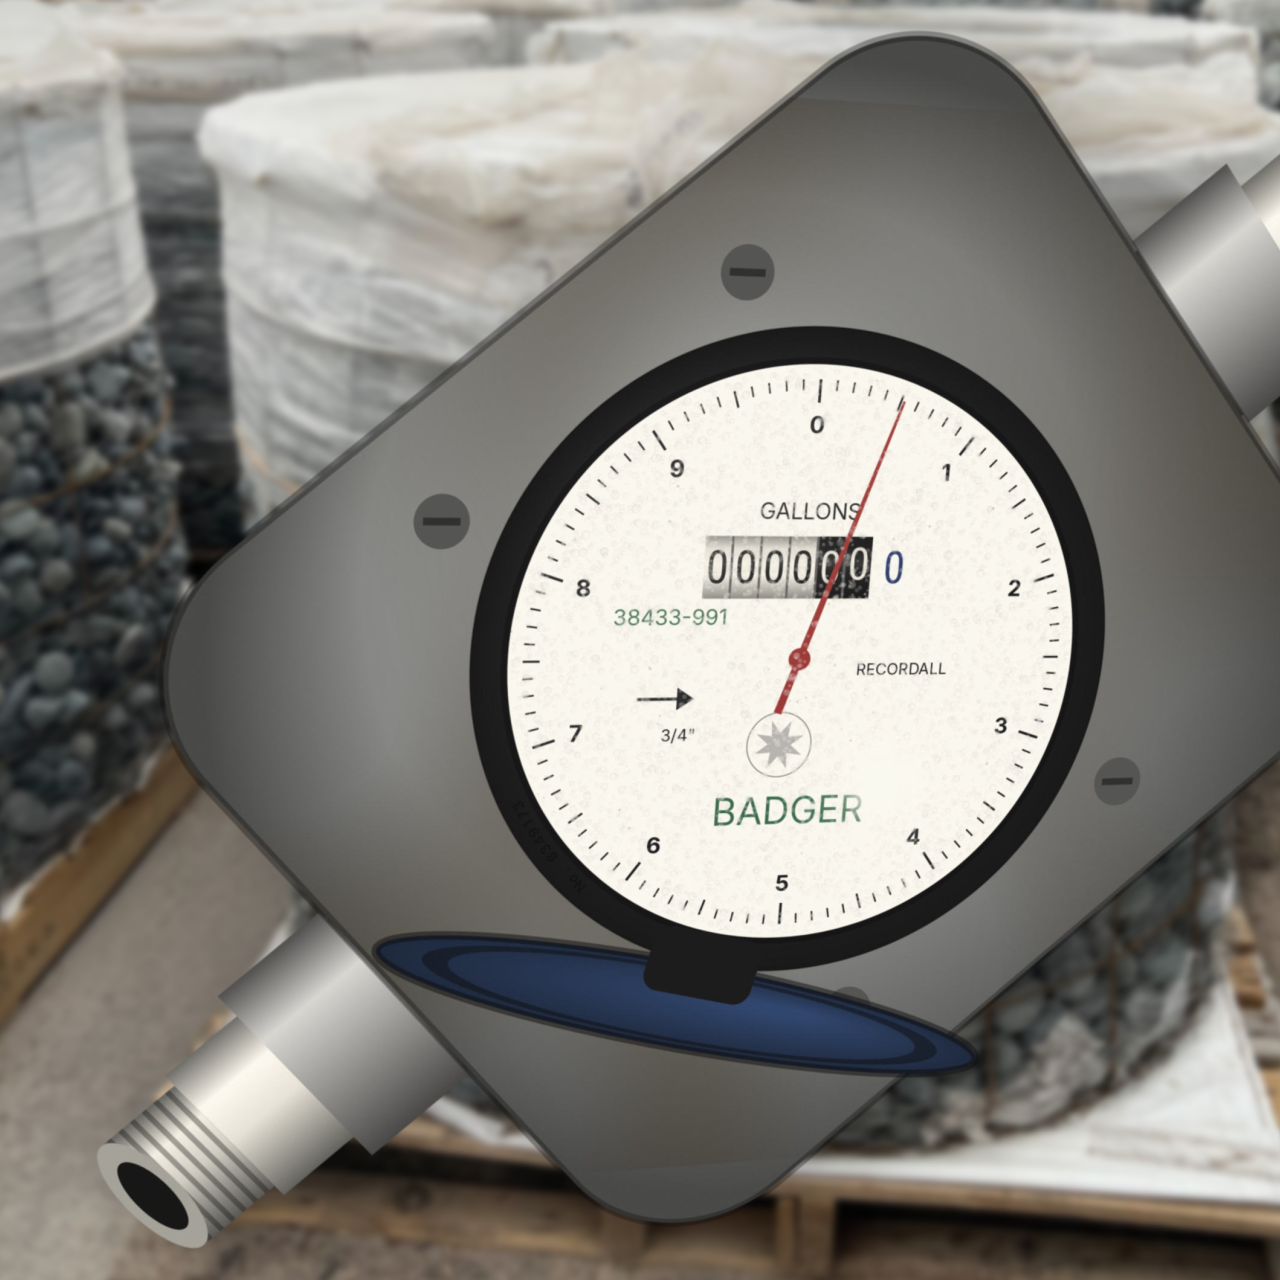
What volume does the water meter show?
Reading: 0.5 gal
